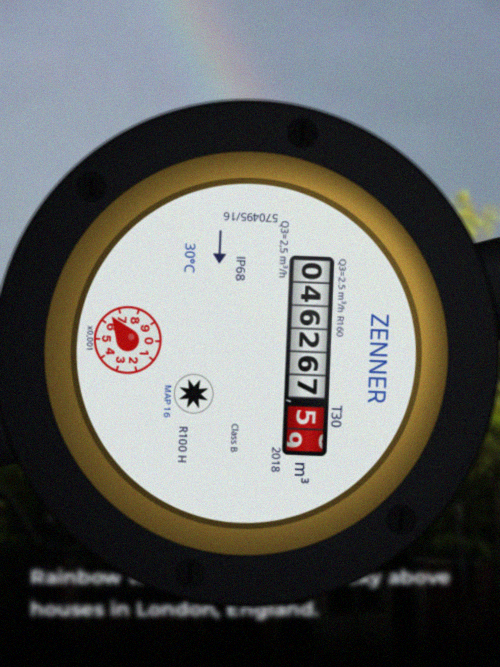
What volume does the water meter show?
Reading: 46267.586 m³
